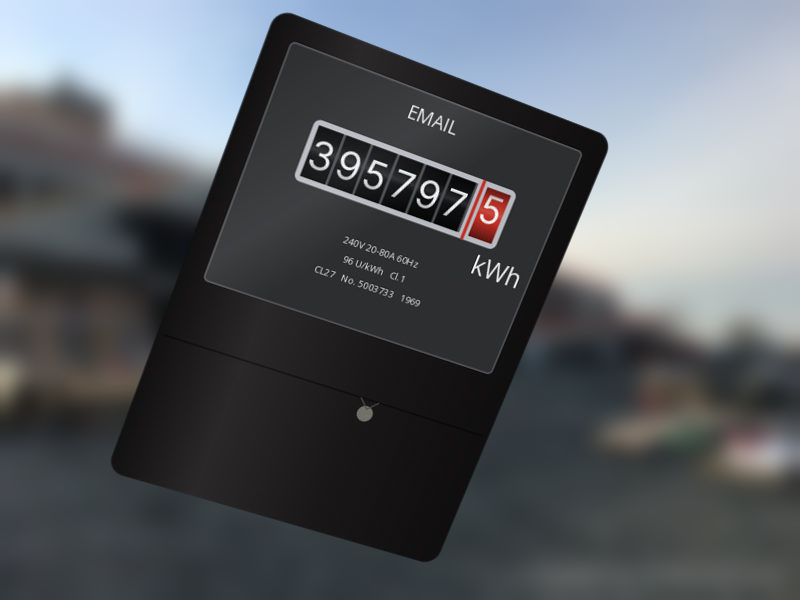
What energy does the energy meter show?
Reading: 395797.5 kWh
